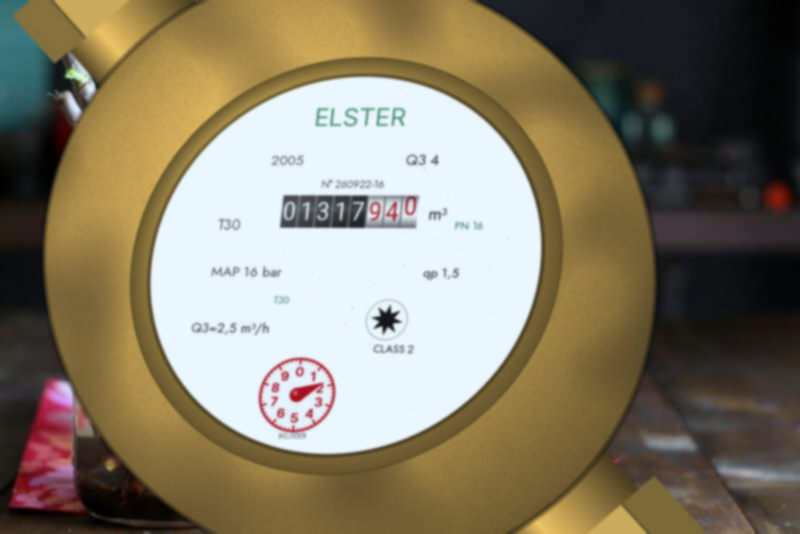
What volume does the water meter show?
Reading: 1317.9401 m³
